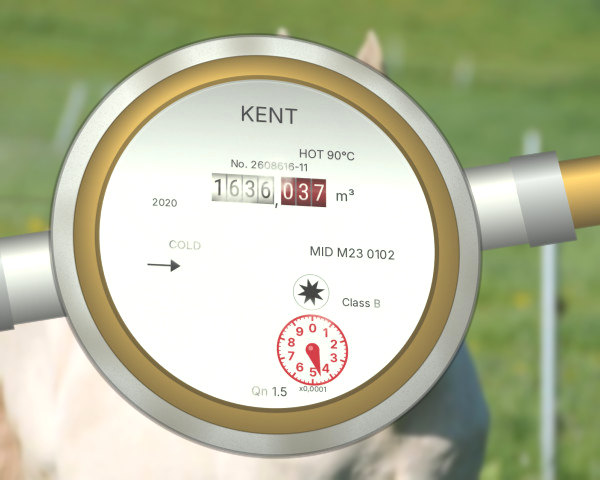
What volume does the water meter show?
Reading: 1636.0374 m³
